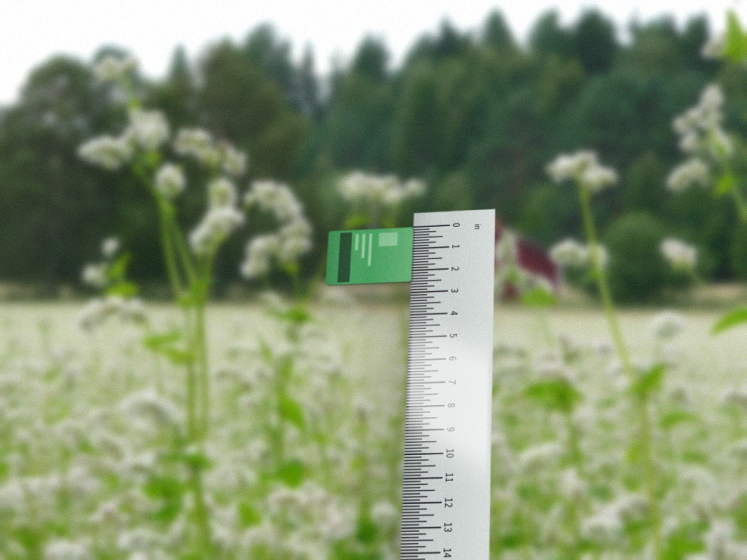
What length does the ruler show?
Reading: 2.5 in
